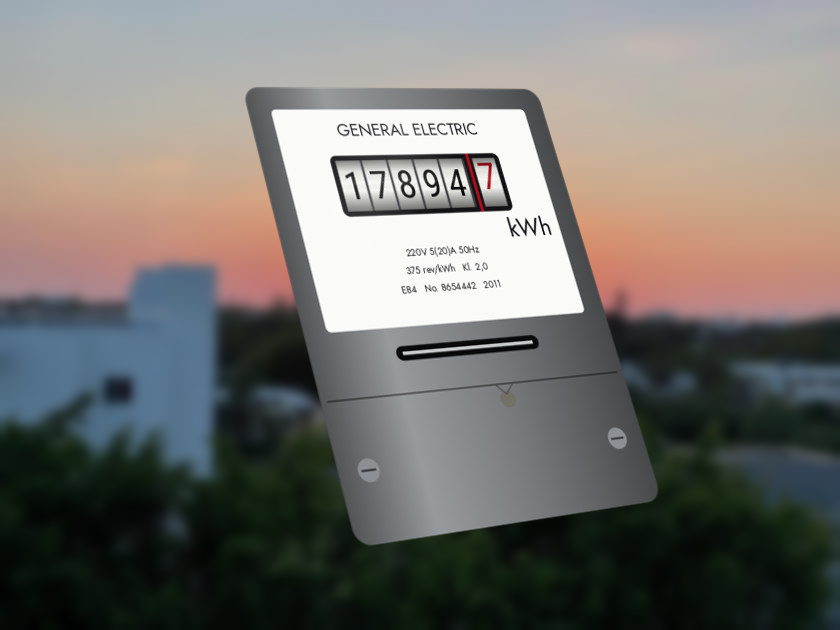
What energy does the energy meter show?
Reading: 17894.7 kWh
